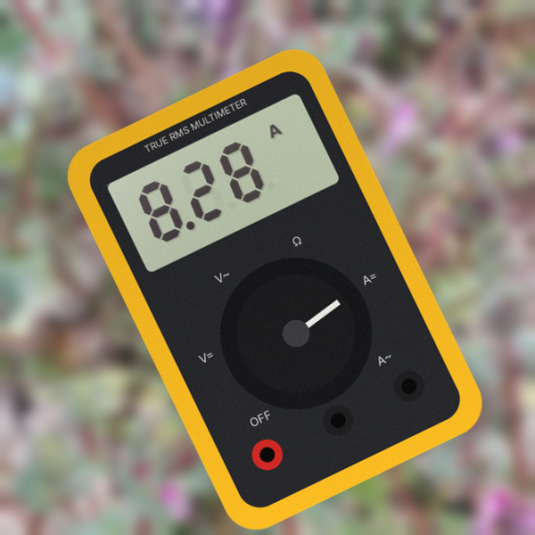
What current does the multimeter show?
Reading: 8.28 A
